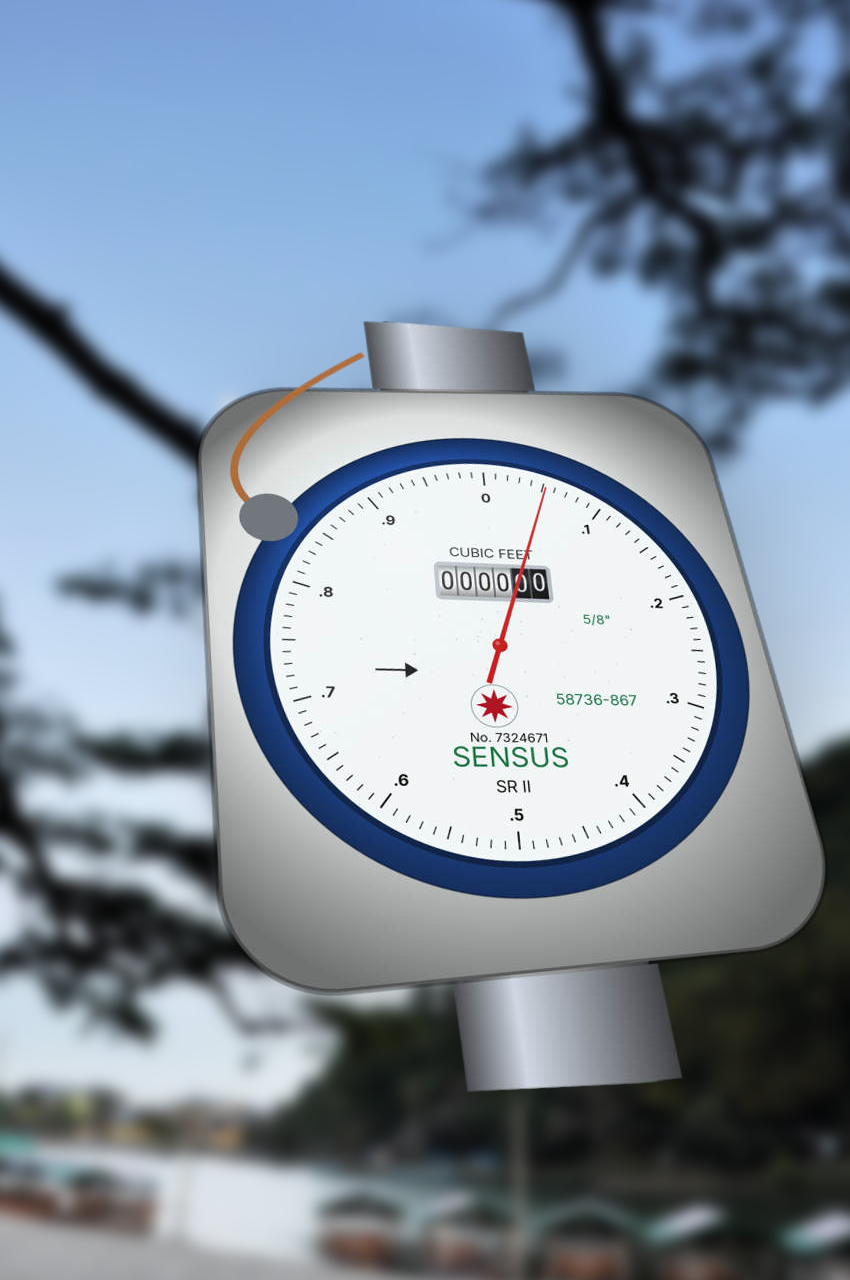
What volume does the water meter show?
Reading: 0.05 ft³
